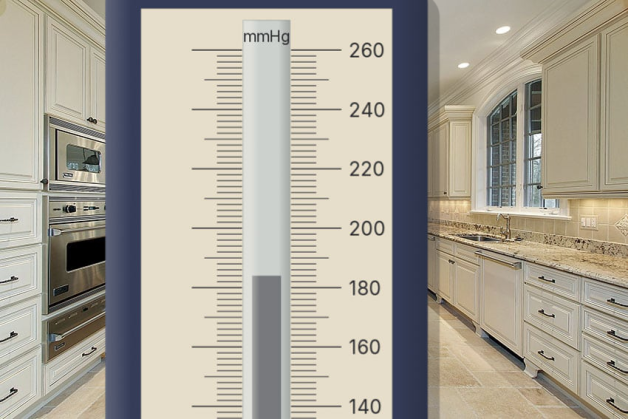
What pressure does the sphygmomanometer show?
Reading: 184 mmHg
